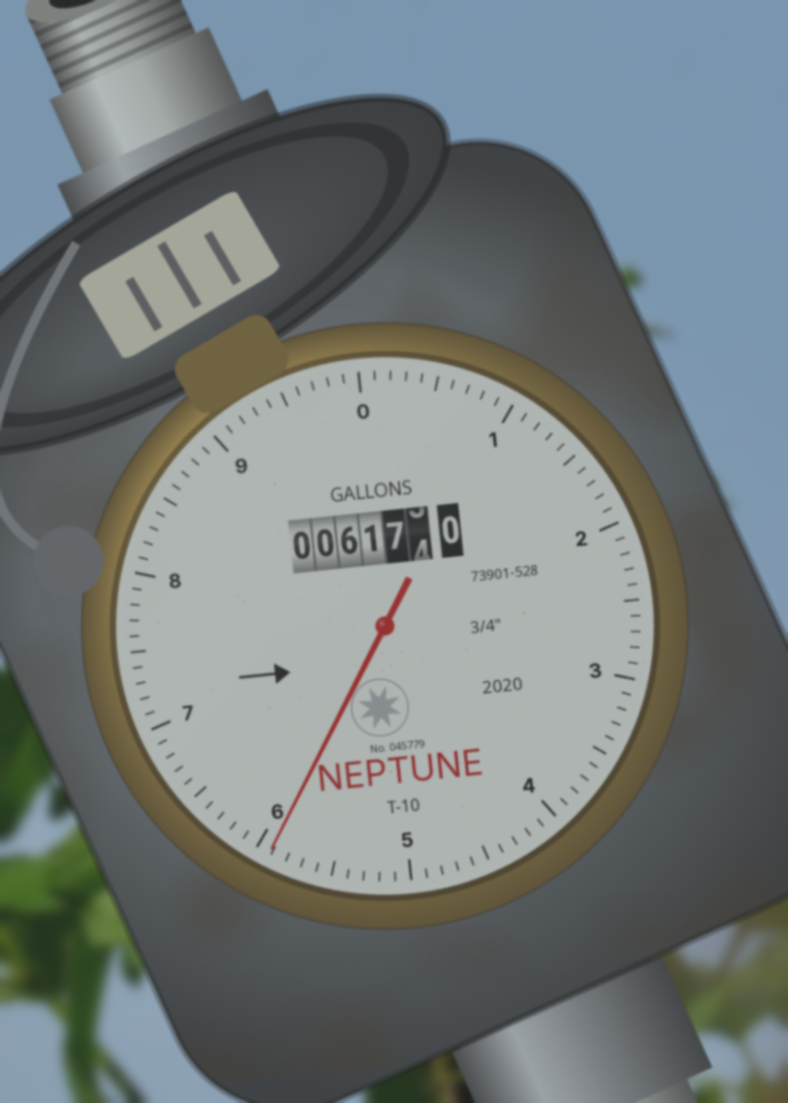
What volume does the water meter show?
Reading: 61735.9 gal
